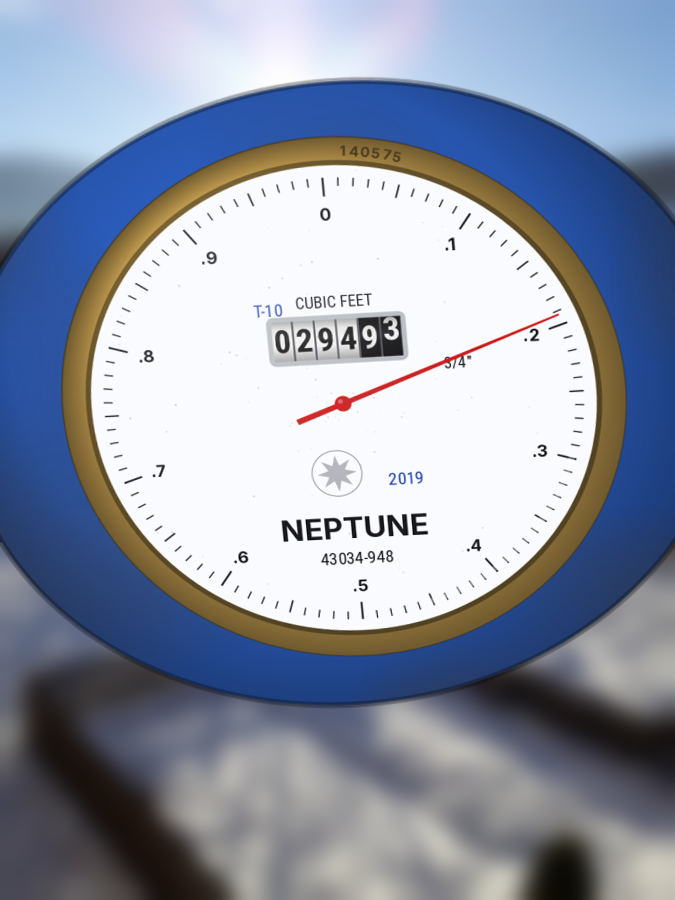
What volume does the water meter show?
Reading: 29493.19 ft³
